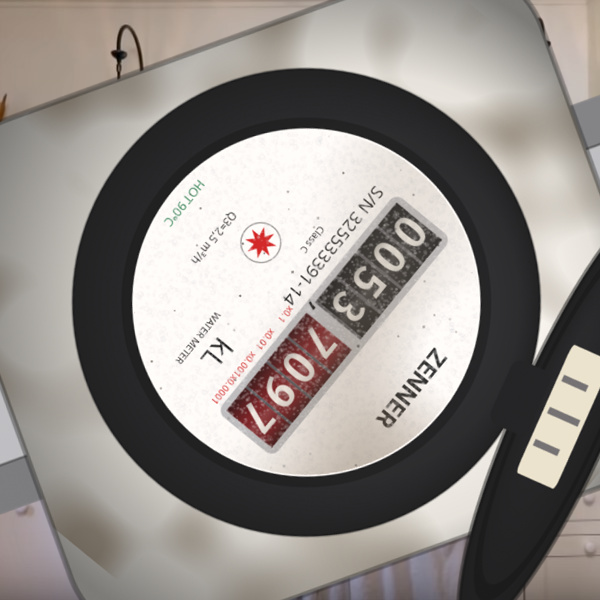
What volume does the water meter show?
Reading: 53.7097 kL
